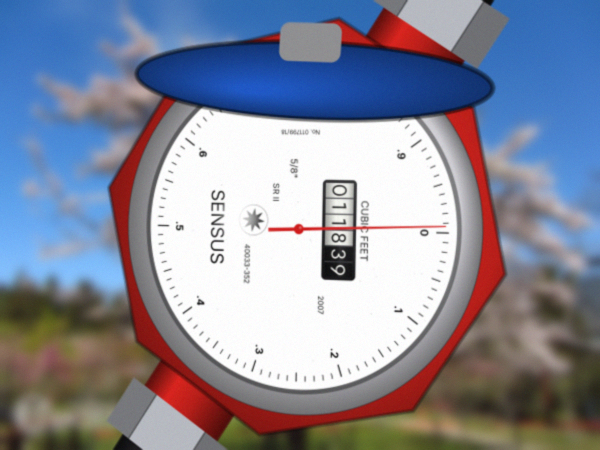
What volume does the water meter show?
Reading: 11838.99 ft³
